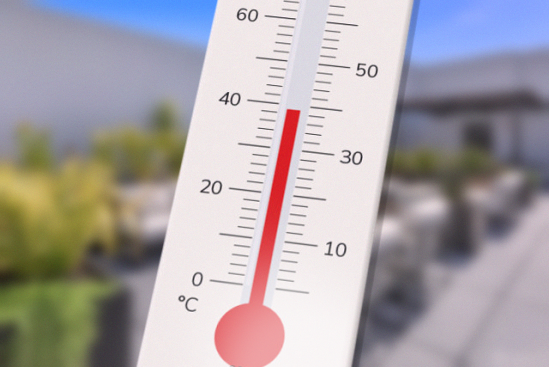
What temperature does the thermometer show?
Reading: 39 °C
